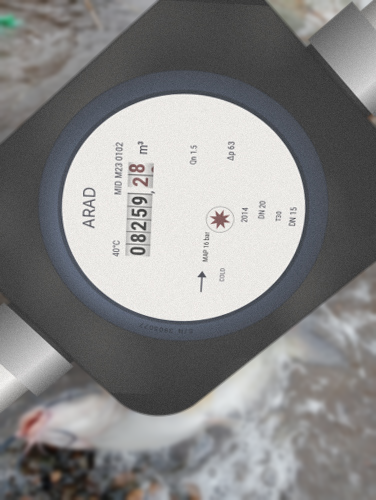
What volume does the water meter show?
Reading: 8259.28 m³
